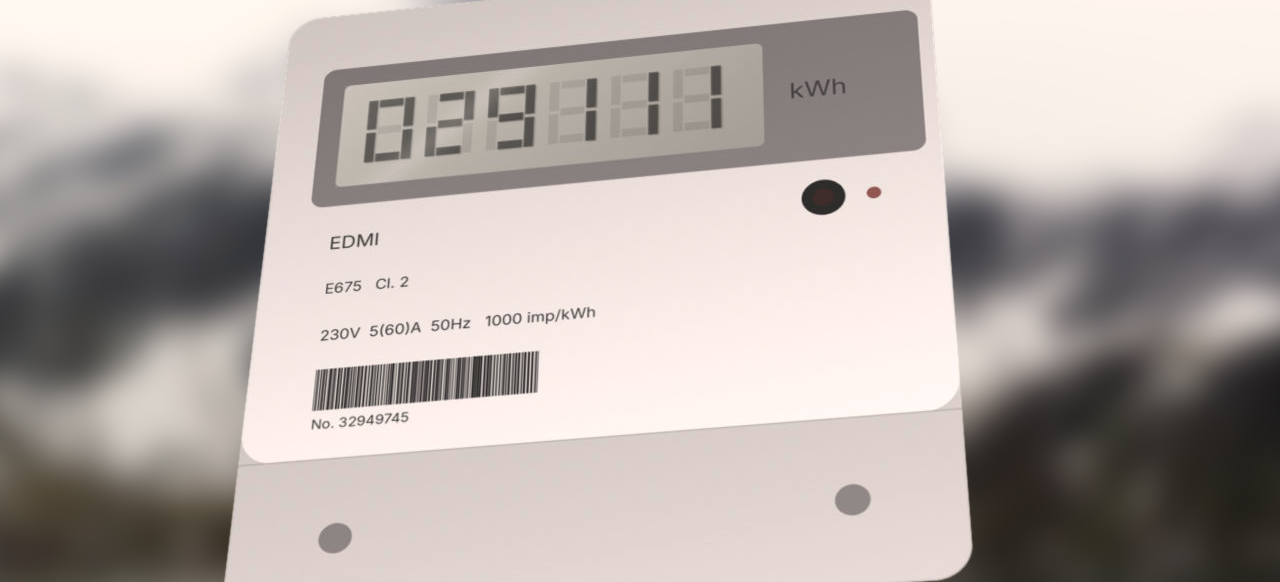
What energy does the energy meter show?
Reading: 29111 kWh
